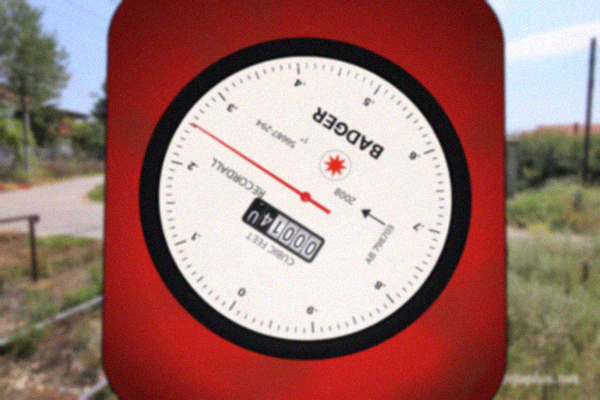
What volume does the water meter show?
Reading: 140.25 ft³
